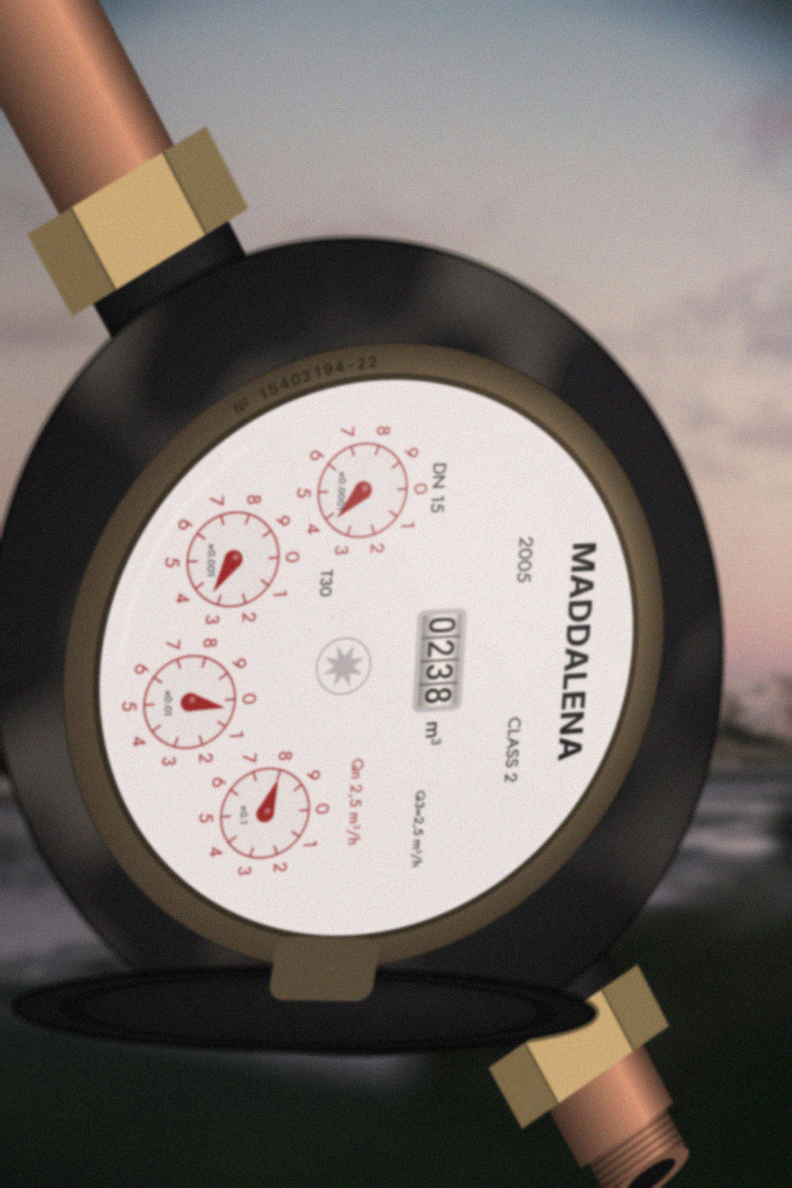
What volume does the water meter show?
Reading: 238.8033 m³
